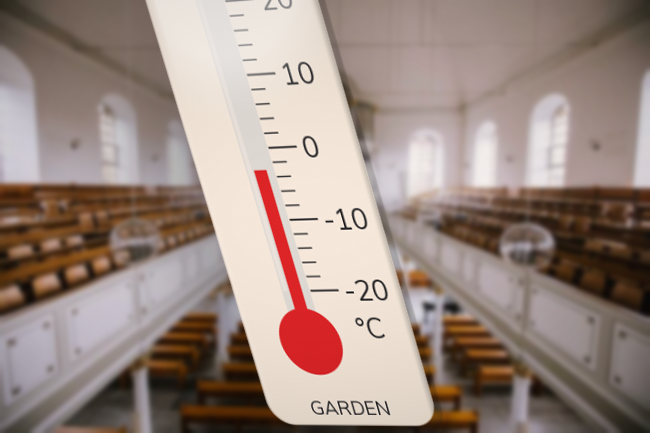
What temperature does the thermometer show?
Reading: -3 °C
